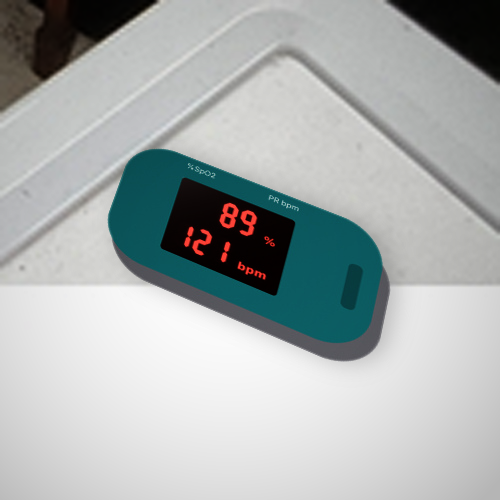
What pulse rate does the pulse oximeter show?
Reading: 121 bpm
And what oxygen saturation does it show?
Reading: 89 %
